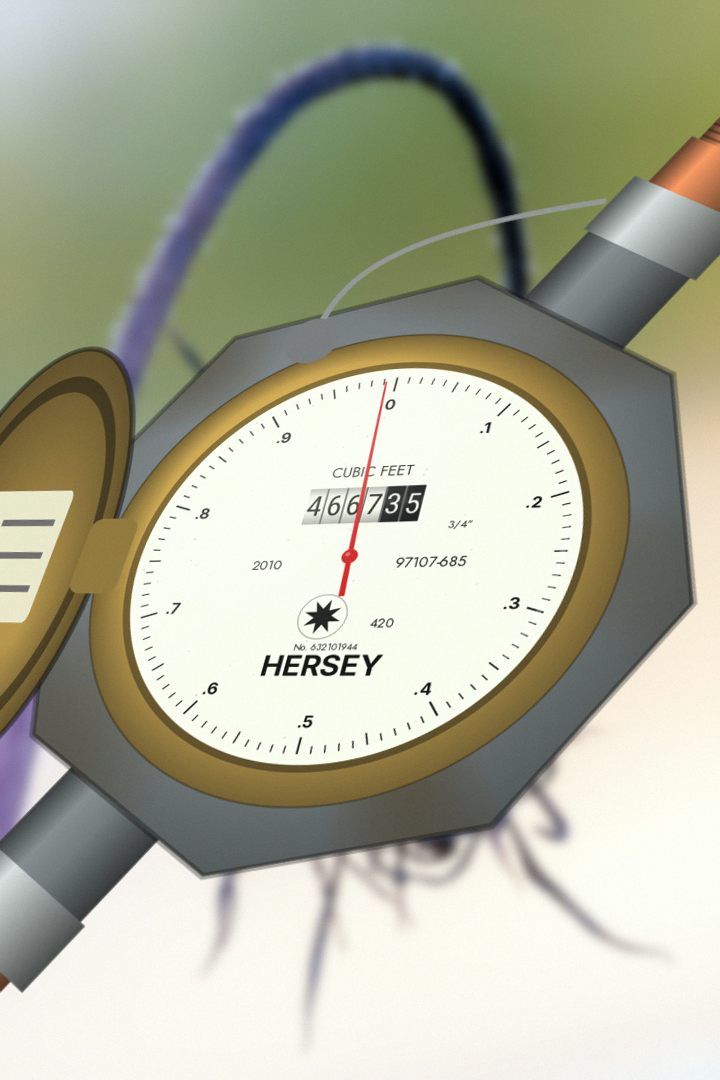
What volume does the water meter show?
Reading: 466734.99 ft³
